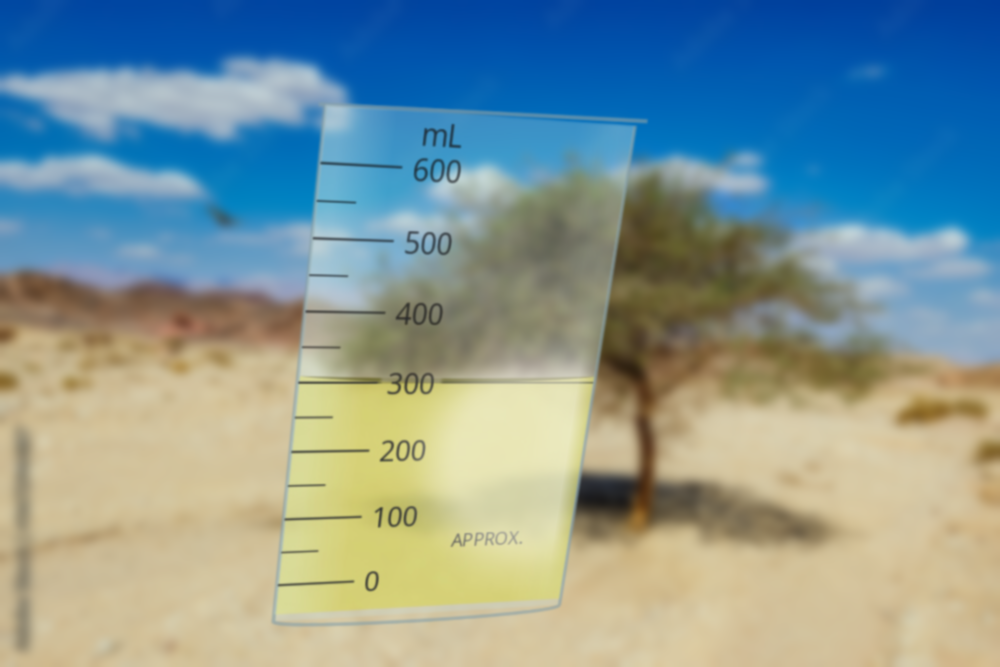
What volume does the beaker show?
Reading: 300 mL
